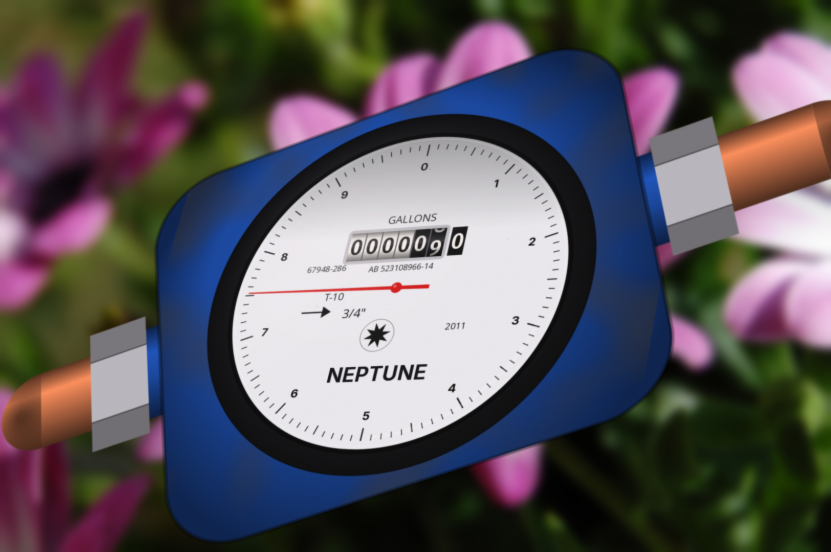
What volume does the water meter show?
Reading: 87.5 gal
